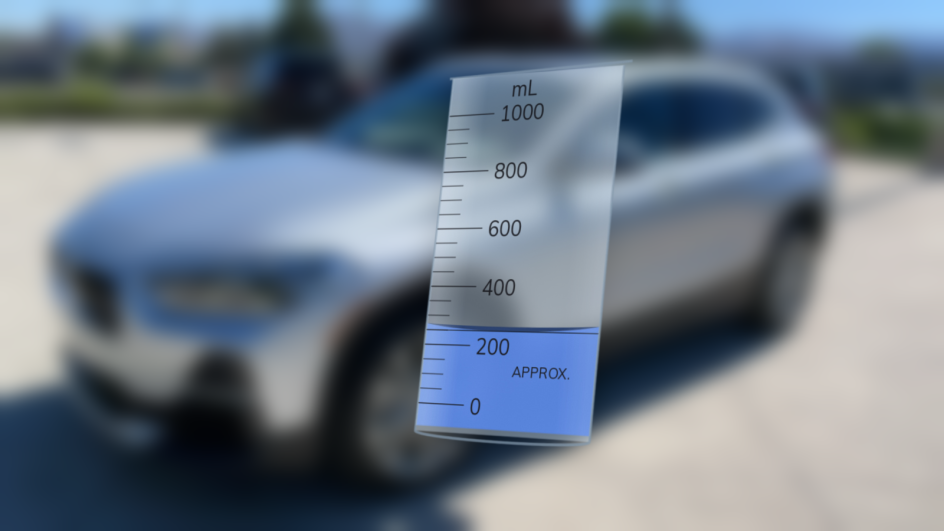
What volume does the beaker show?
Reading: 250 mL
